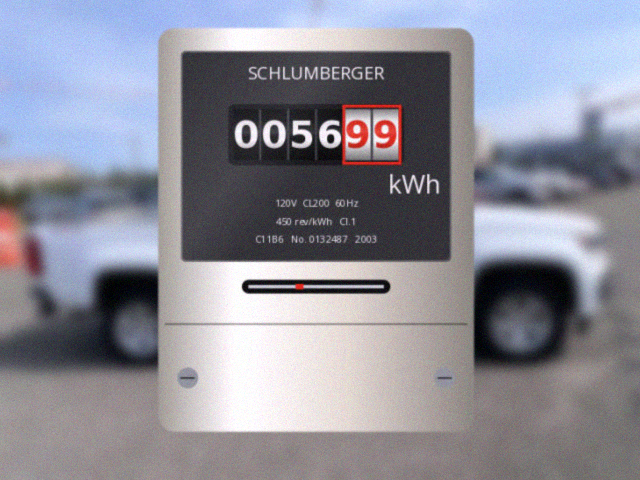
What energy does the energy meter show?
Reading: 56.99 kWh
